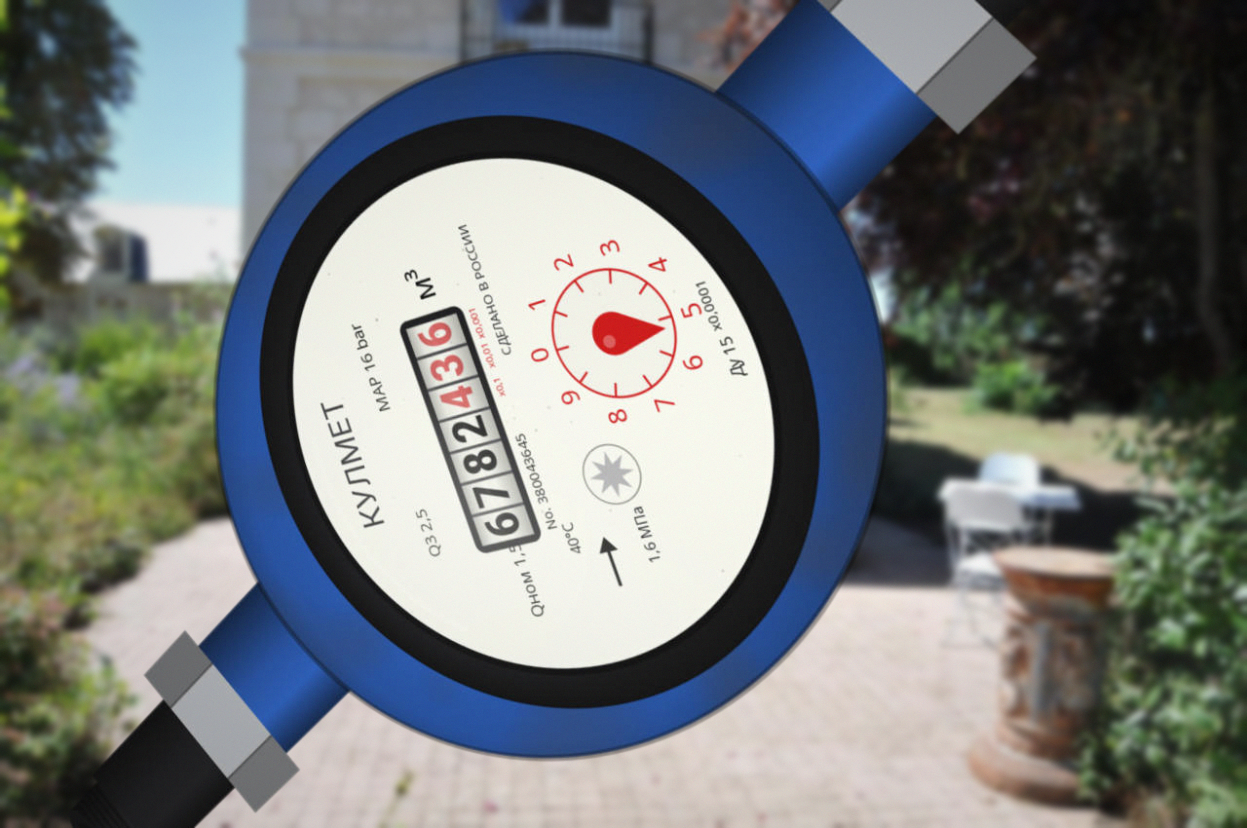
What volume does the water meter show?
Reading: 6782.4365 m³
